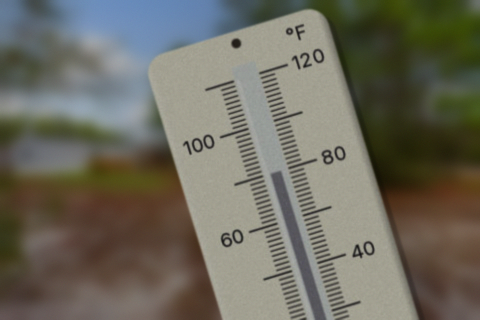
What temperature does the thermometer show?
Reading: 80 °F
